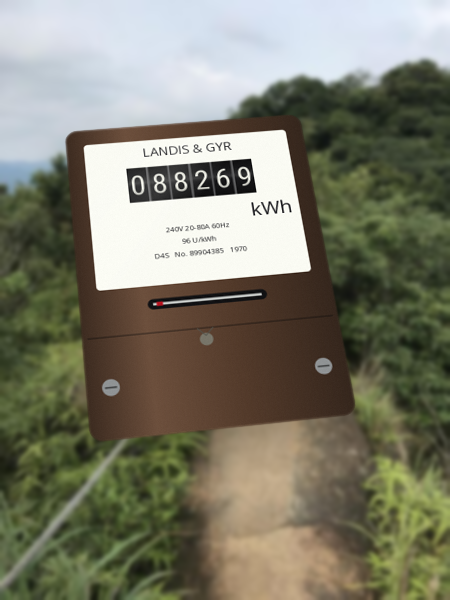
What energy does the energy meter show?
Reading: 88269 kWh
